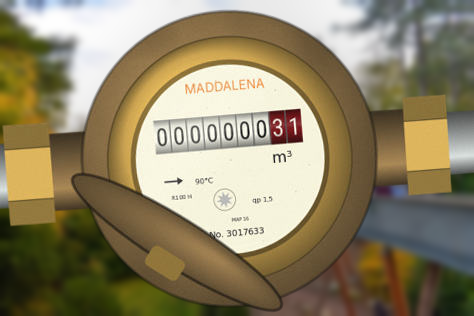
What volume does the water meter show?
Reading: 0.31 m³
